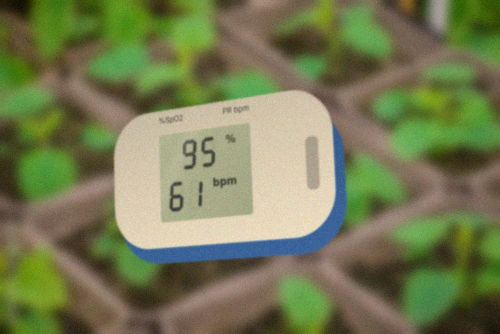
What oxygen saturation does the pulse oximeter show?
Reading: 95 %
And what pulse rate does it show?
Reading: 61 bpm
